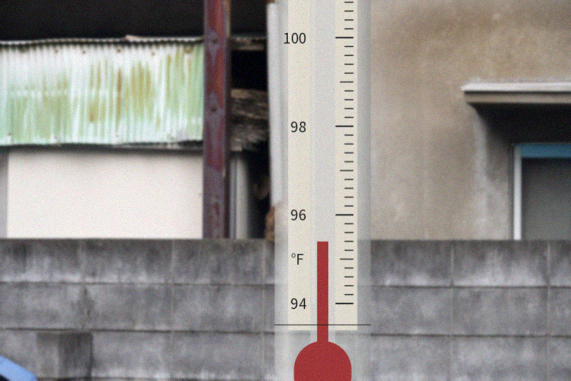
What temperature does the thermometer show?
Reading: 95.4 °F
